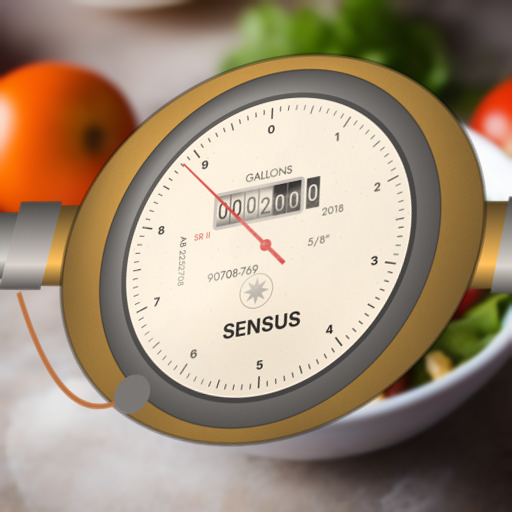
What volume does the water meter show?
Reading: 1998.8 gal
